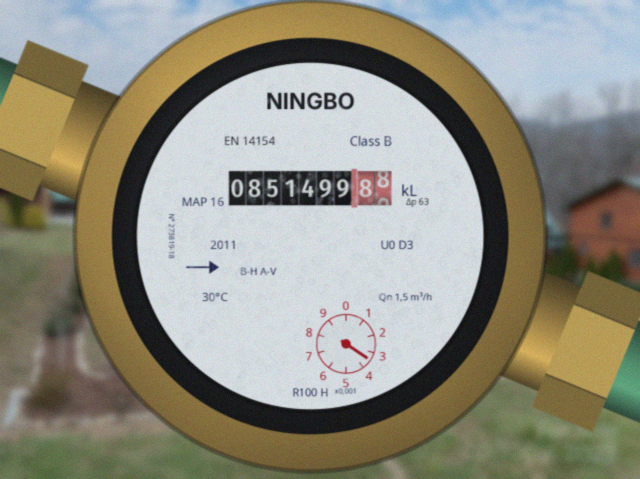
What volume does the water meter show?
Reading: 851499.883 kL
